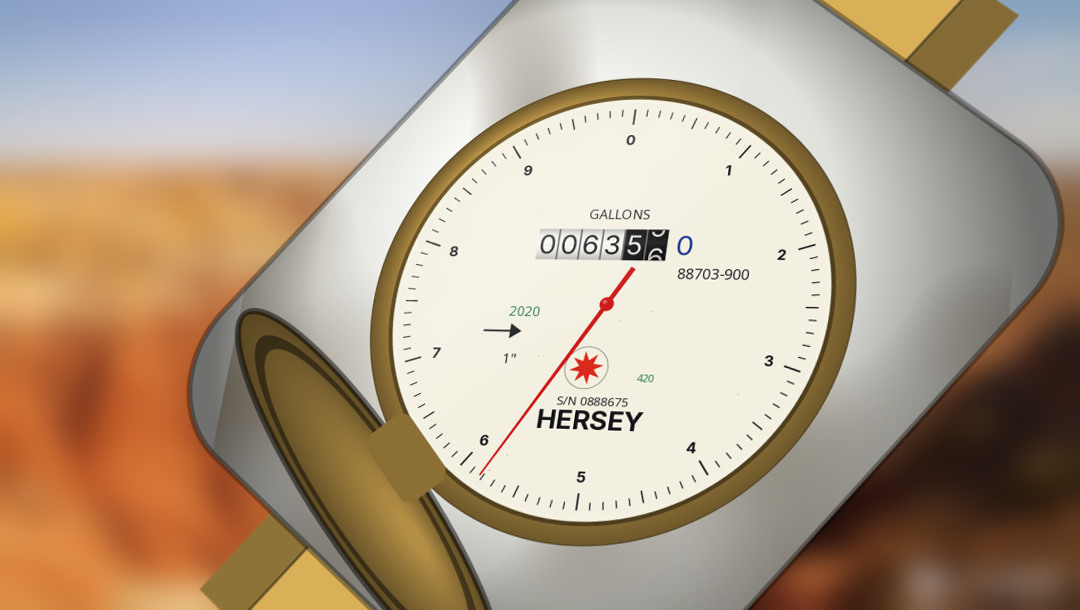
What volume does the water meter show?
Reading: 63555.8 gal
